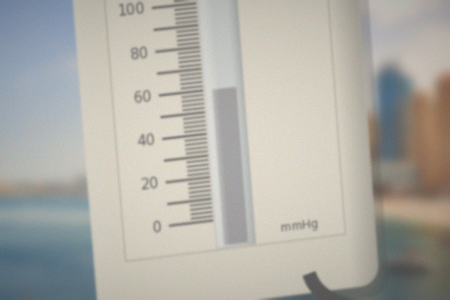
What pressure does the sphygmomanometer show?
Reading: 60 mmHg
